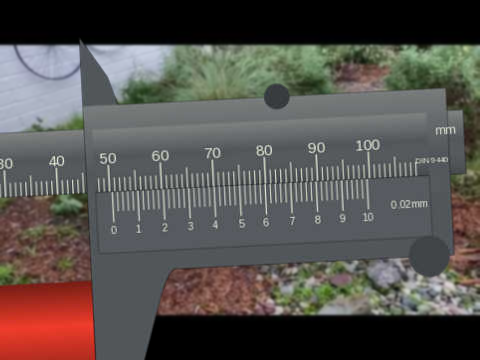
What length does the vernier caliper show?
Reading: 50.5 mm
